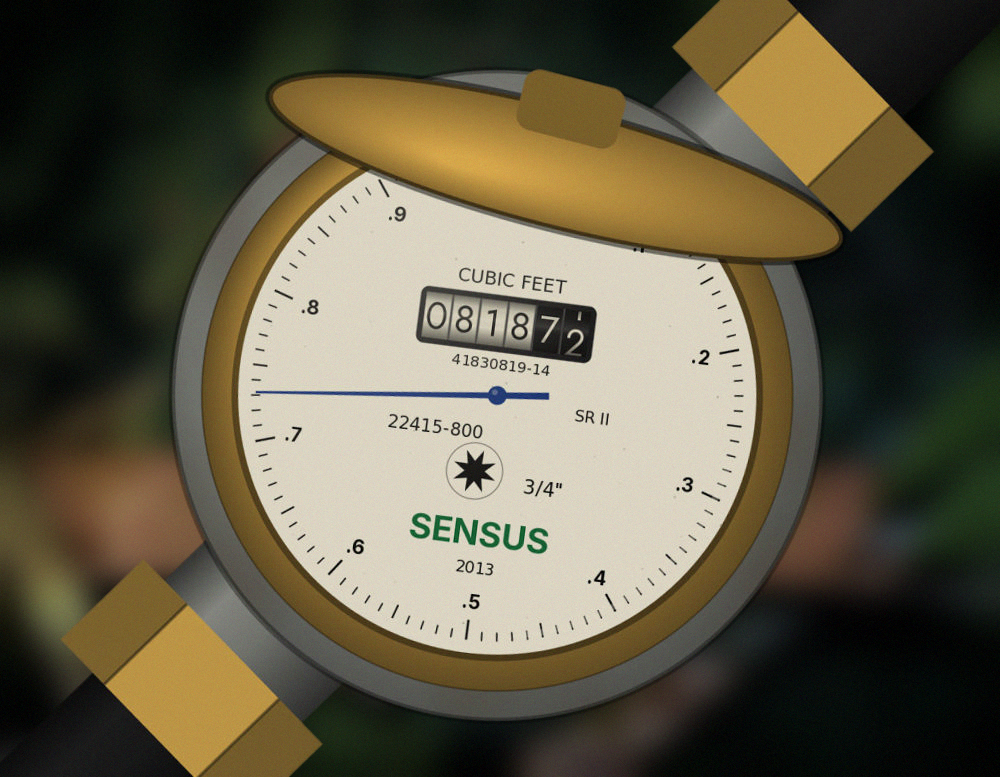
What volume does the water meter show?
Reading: 81871.73 ft³
